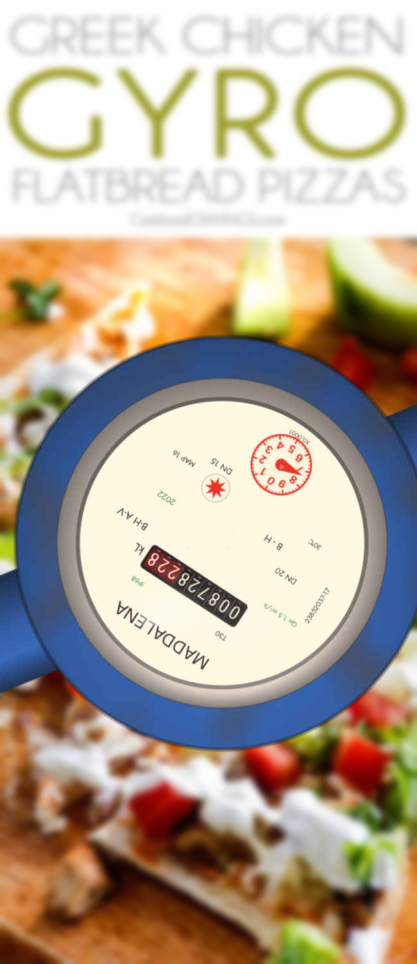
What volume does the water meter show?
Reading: 8728.2287 kL
